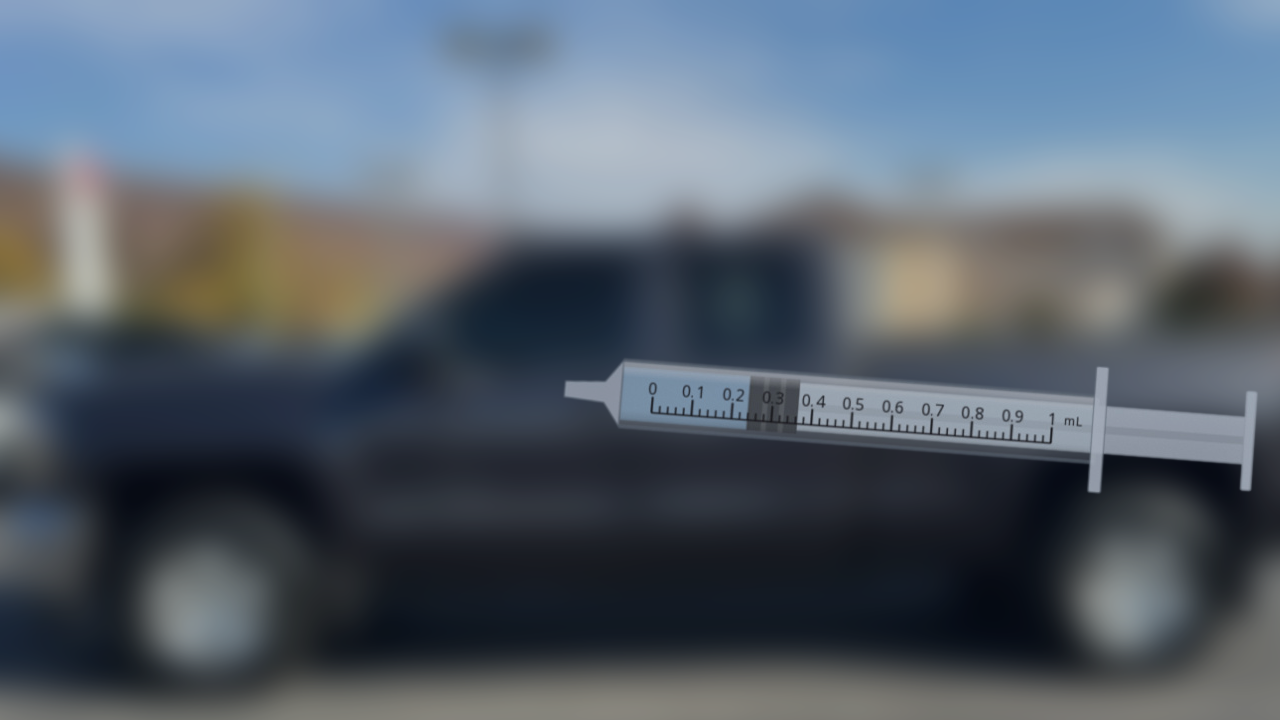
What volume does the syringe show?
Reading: 0.24 mL
